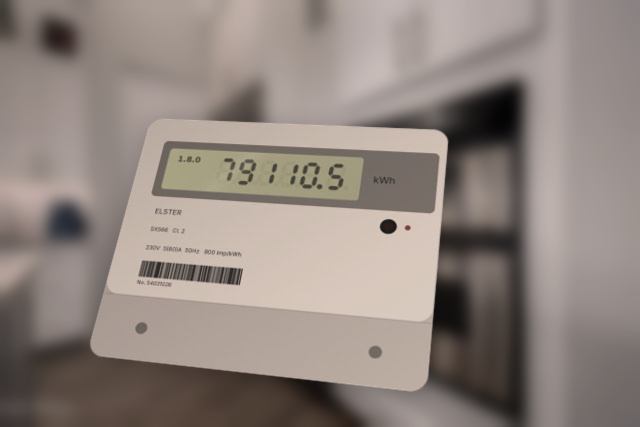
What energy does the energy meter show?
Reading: 79110.5 kWh
